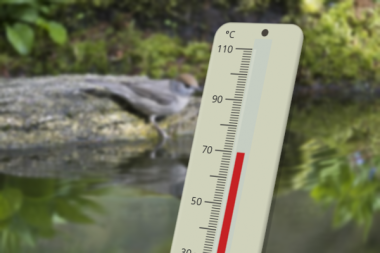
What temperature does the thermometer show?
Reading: 70 °C
